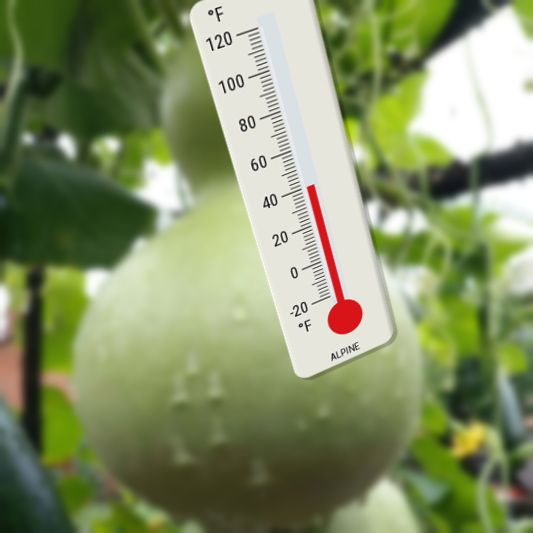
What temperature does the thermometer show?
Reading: 40 °F
